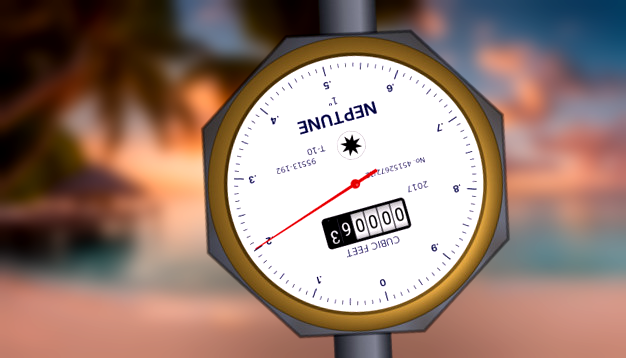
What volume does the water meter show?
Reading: 63.20 ft³
